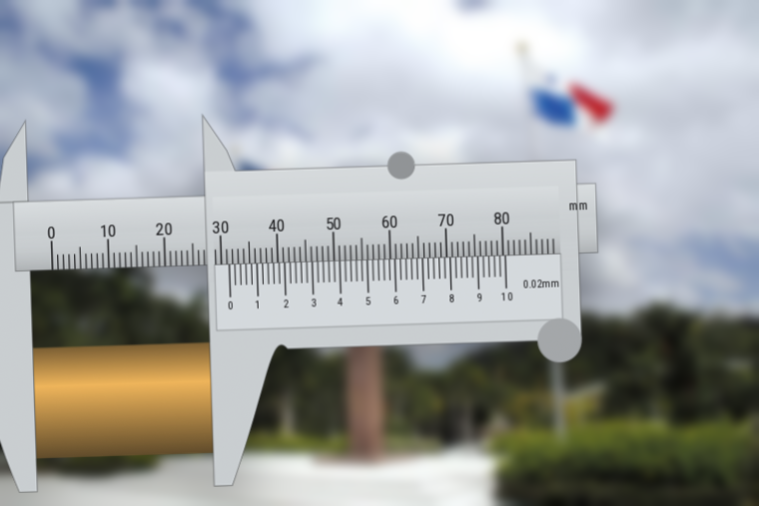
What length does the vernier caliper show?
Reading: 31.4 mm
